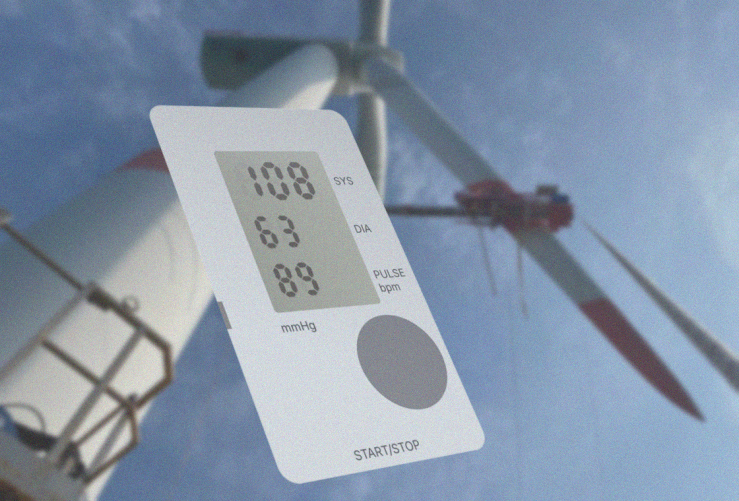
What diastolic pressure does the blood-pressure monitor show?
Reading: 63 mmHg
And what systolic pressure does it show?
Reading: 108 mmHg
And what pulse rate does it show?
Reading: 89 bpm
